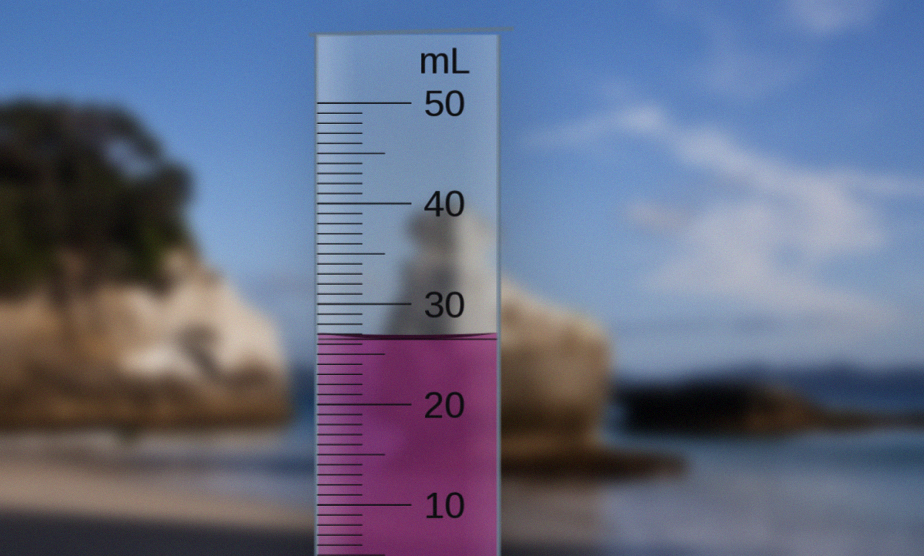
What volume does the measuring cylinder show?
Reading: 26.5 mL
